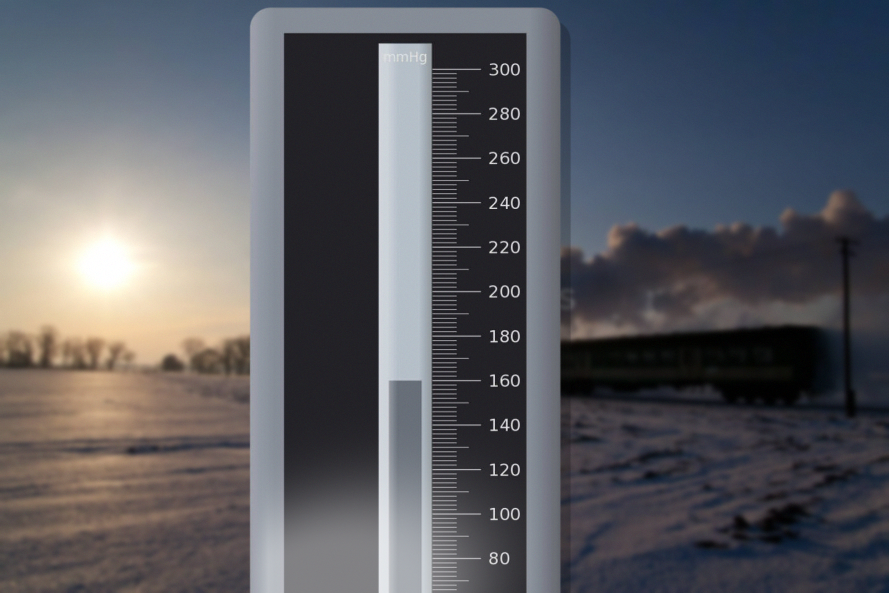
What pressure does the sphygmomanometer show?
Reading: 160 mmHg
